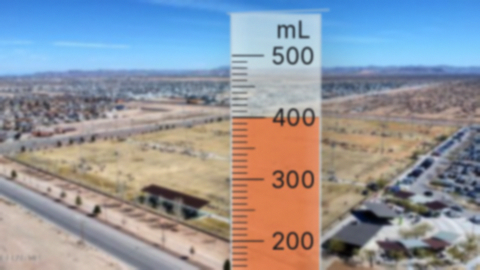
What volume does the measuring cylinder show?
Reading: 400 mL
